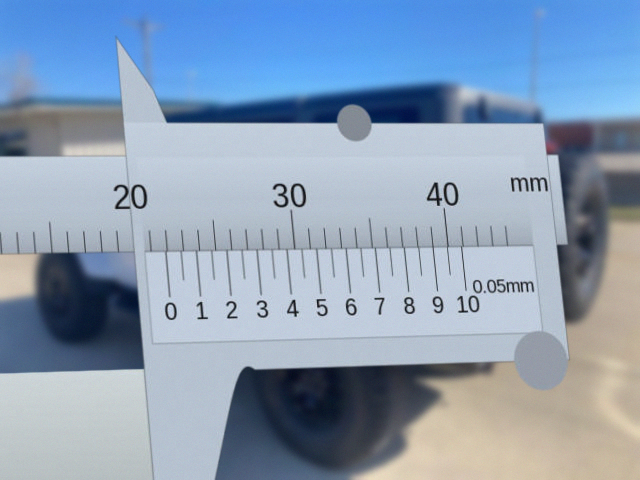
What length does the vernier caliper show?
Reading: 21.9 mm
